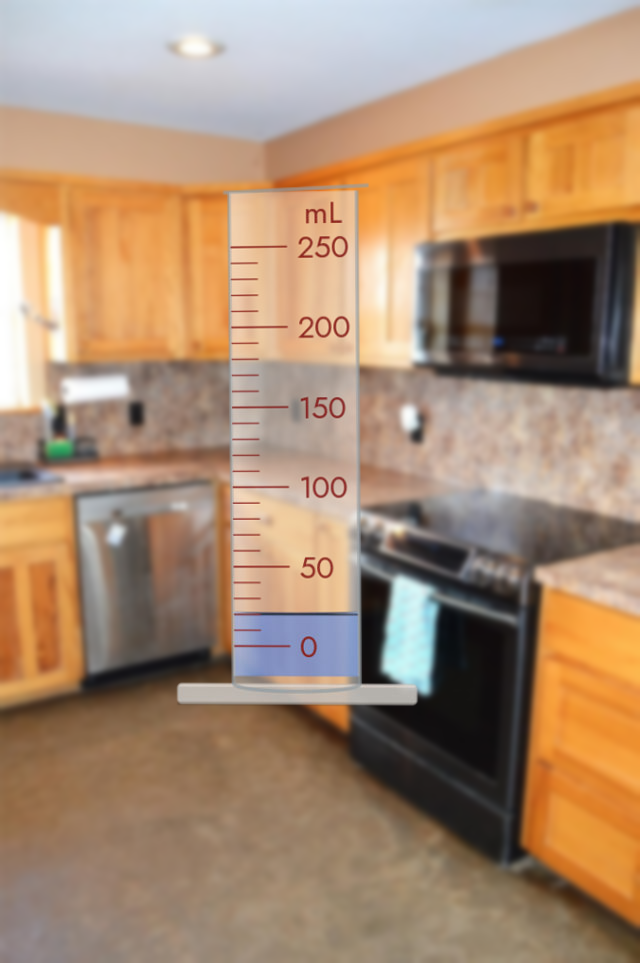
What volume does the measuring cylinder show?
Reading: 20 mL
